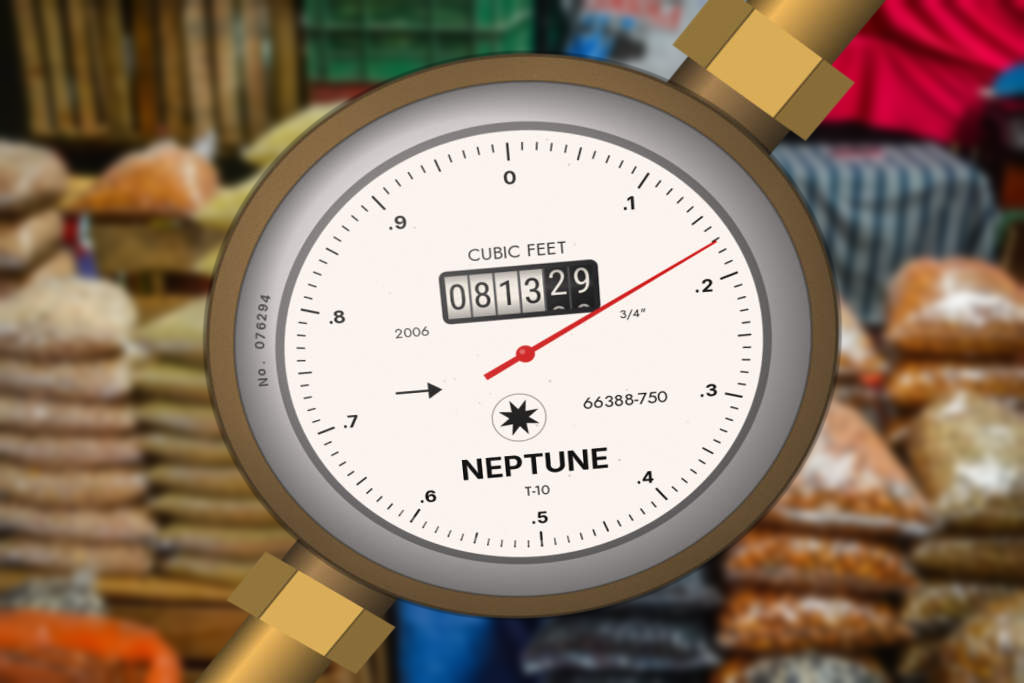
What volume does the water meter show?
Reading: 81329.17 ft³
